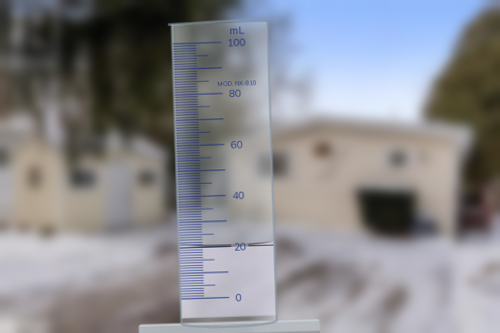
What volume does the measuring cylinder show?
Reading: 20 mL
